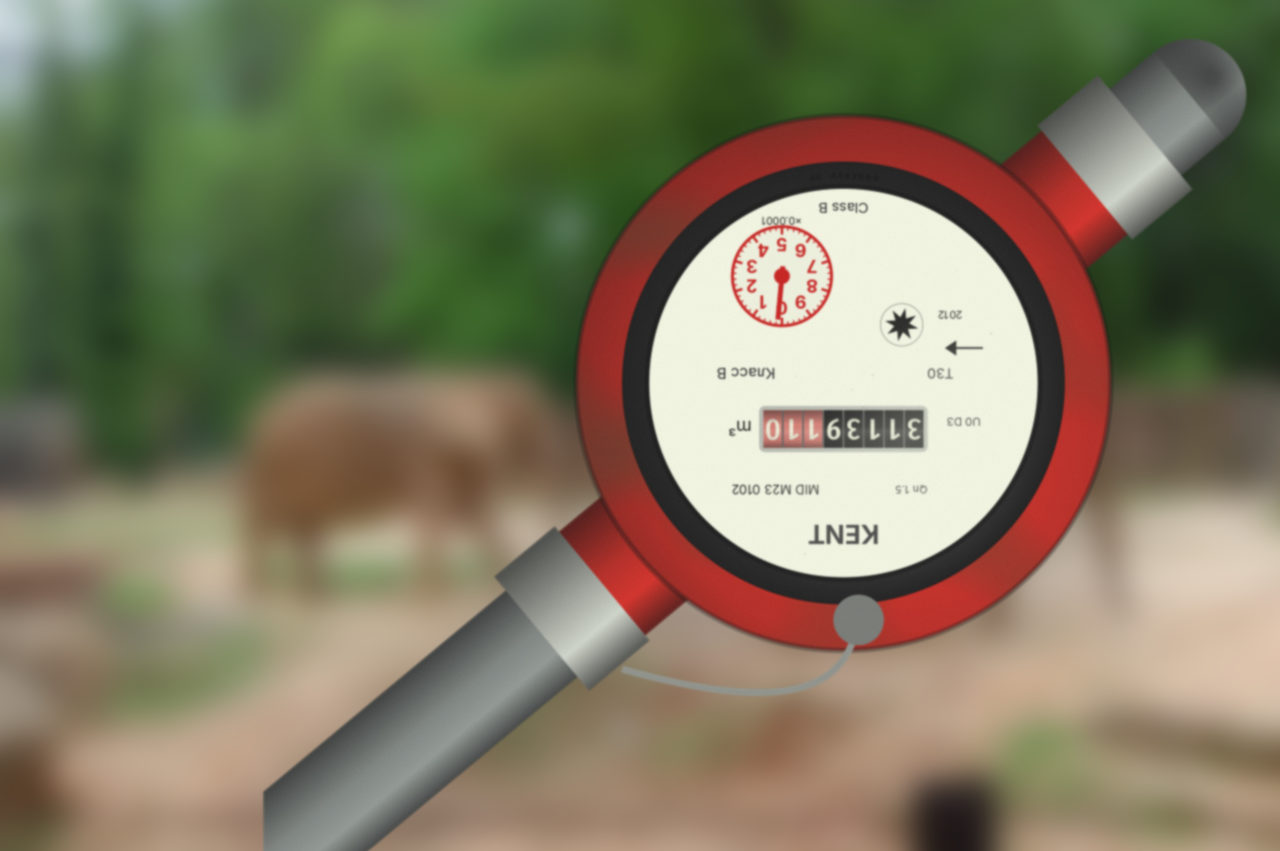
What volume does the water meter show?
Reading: 31139.1100 m³
